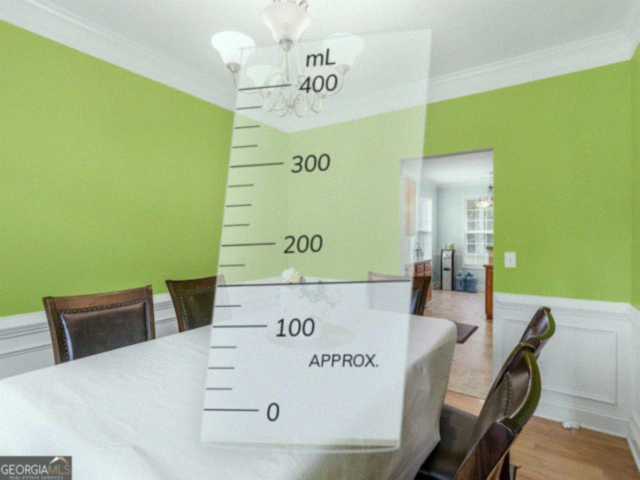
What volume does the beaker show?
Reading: 150 mL
